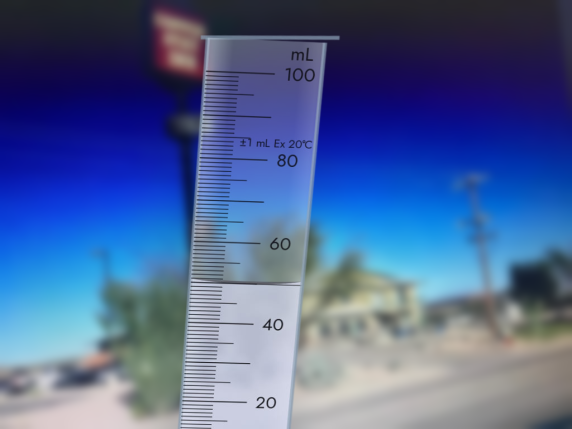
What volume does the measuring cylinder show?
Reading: 50 mL
